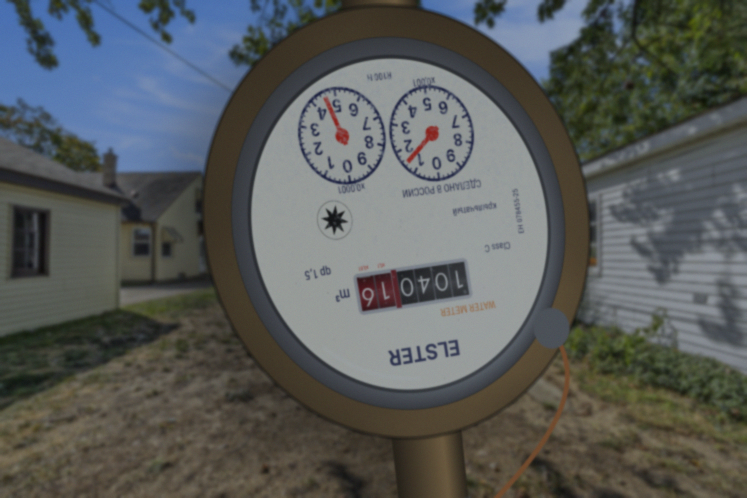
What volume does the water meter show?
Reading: 1040.1614 m³
